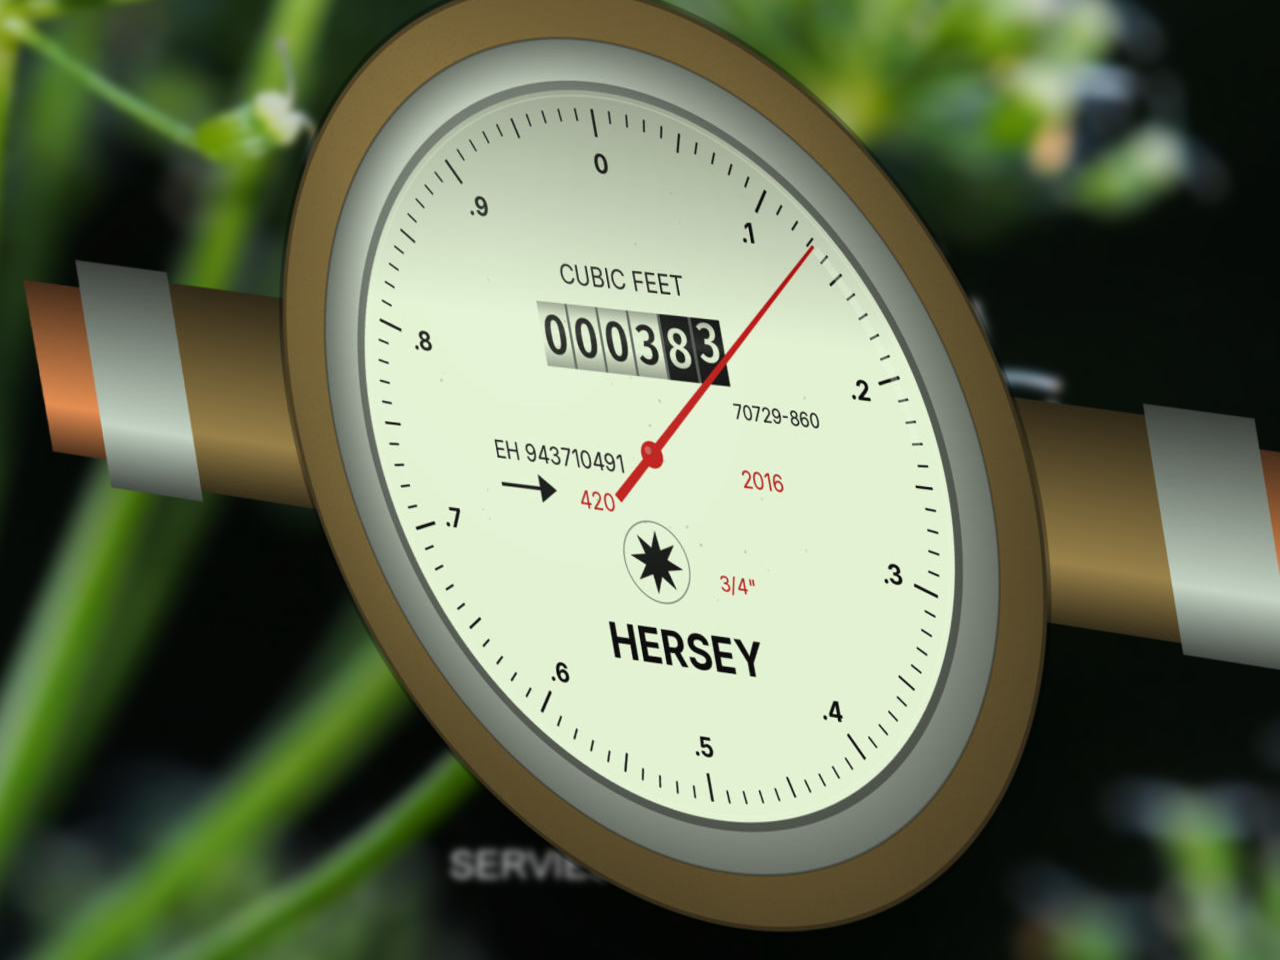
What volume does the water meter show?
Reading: 383.13 ft³
